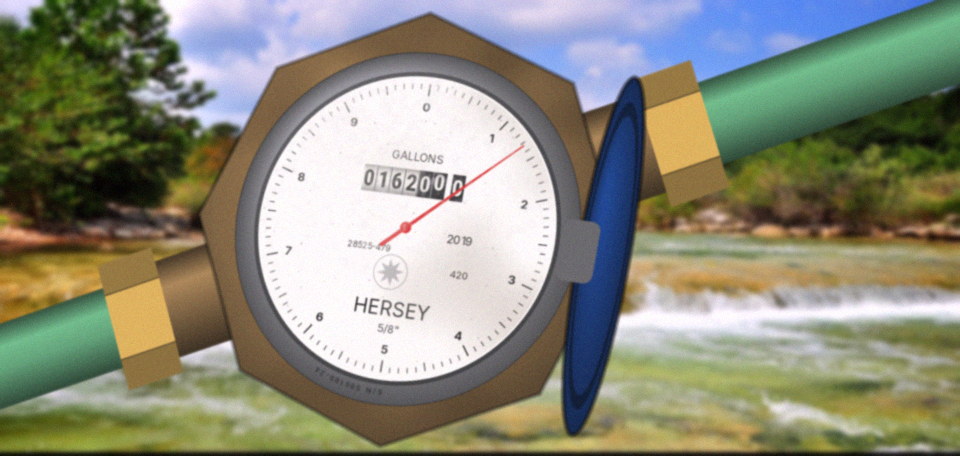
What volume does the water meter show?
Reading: 162001.3 gal
